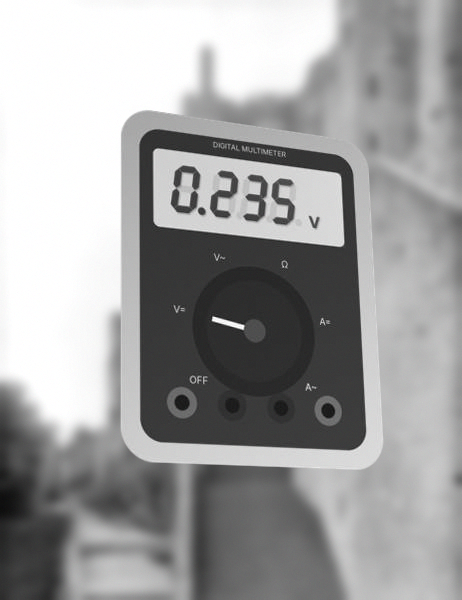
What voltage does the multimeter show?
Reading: 0.235 V
